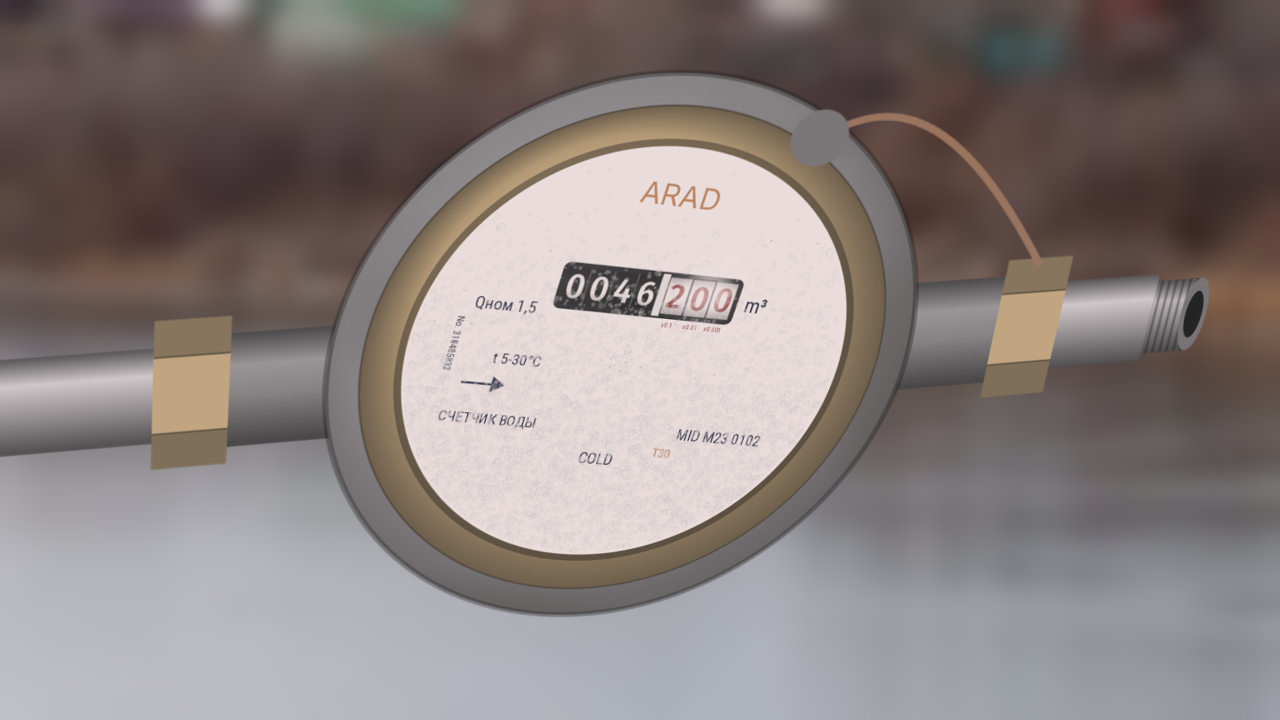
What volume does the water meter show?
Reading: 46.200 m³
